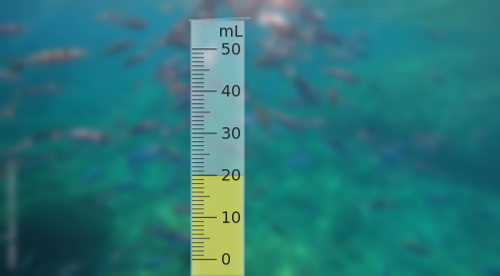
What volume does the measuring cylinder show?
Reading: 20 mL
